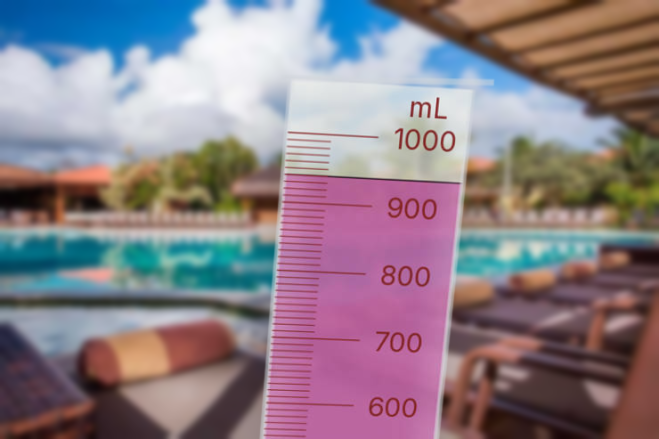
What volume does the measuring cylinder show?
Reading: 940 mL
